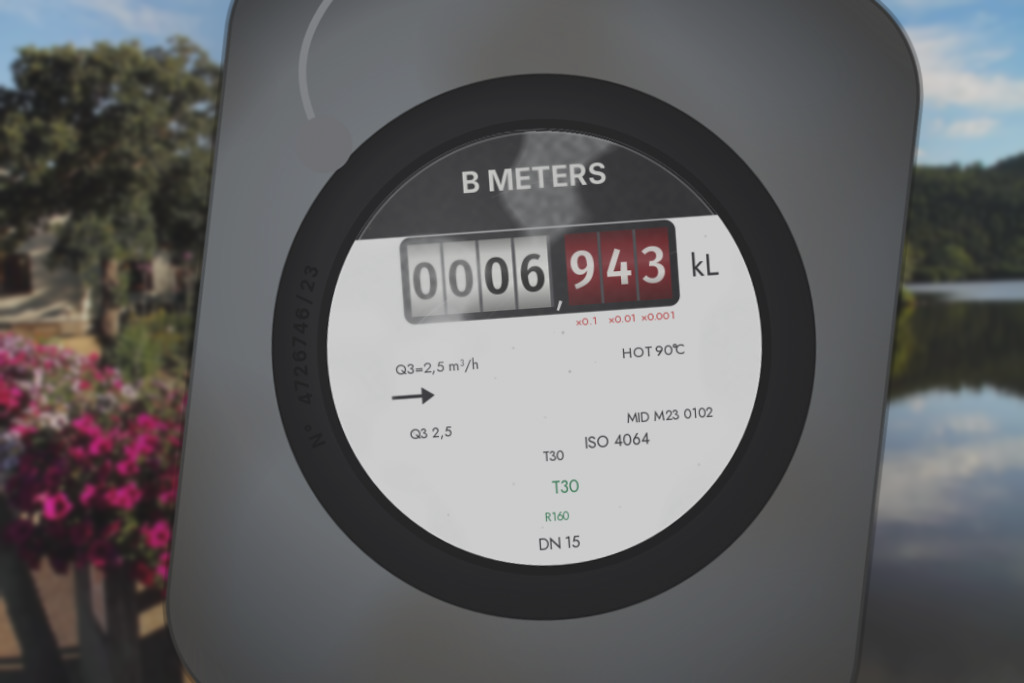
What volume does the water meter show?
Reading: 6.943 kL
